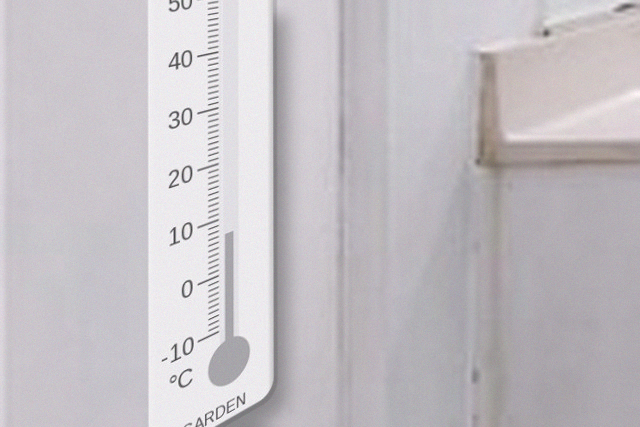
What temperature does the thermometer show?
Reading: 7 °C
